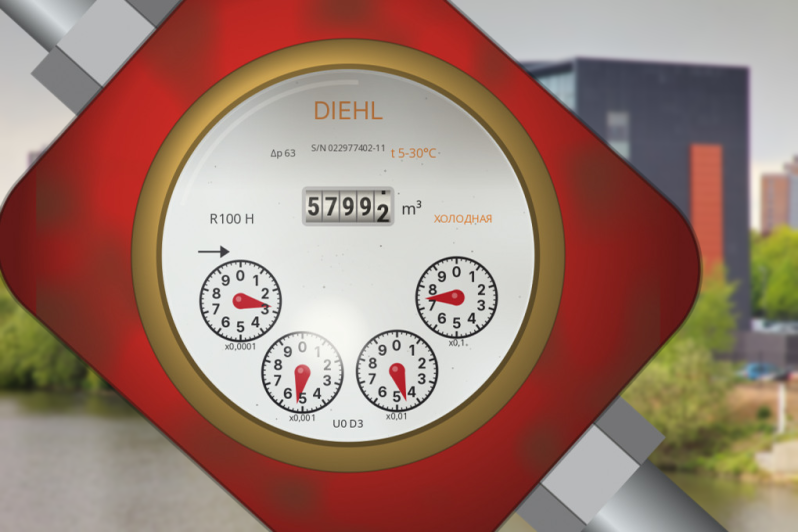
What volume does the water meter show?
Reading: 57991.7452 m³
